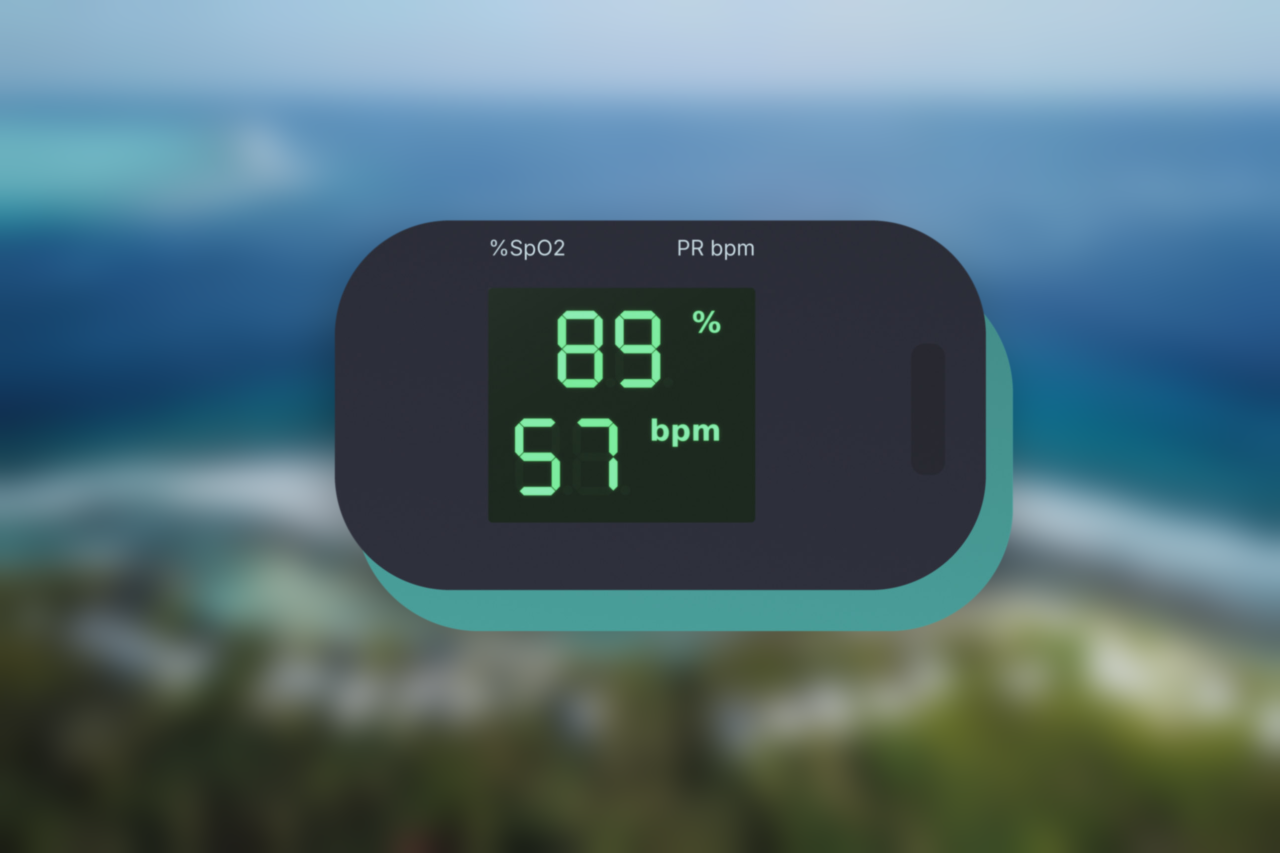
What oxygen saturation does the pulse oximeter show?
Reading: 89 %
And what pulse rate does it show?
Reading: 57 bpm
